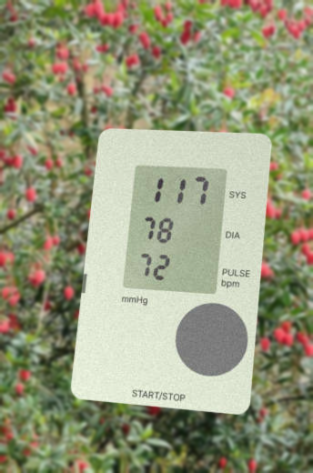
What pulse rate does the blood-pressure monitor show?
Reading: 72 bpm
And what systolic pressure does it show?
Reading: 117 mmHg
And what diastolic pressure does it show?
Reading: 78 mmHg
